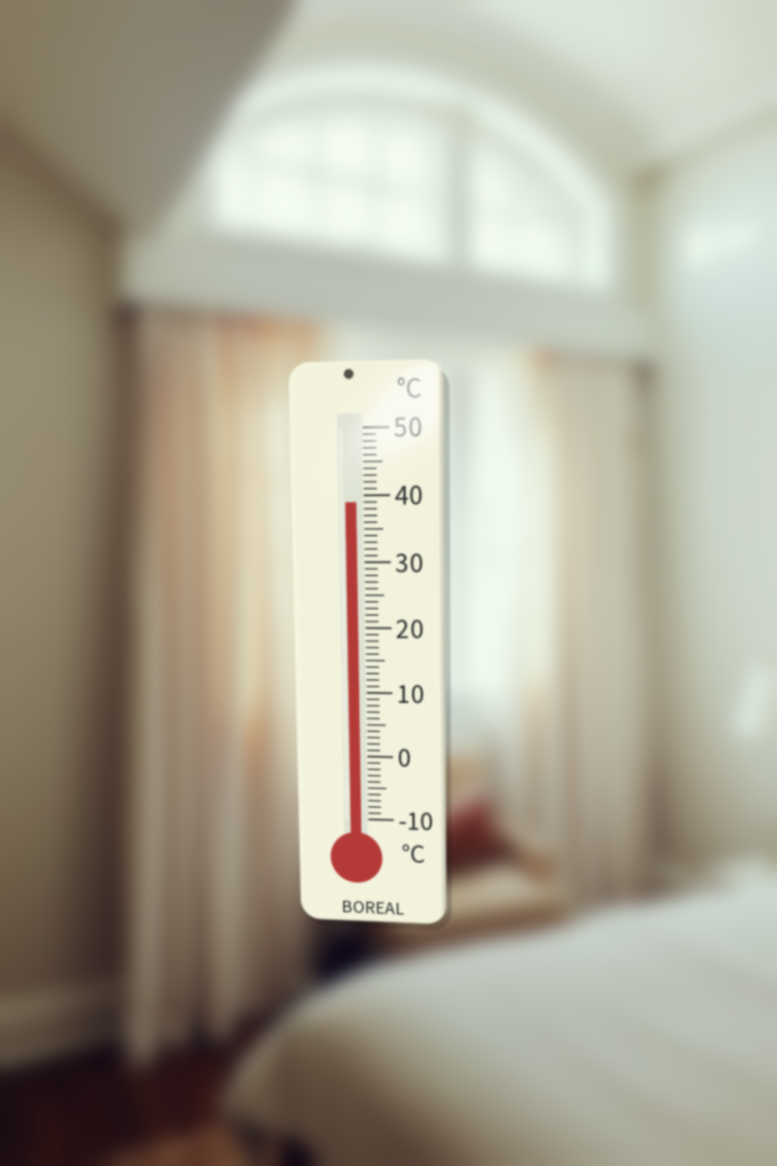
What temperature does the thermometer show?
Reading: 39 °C
